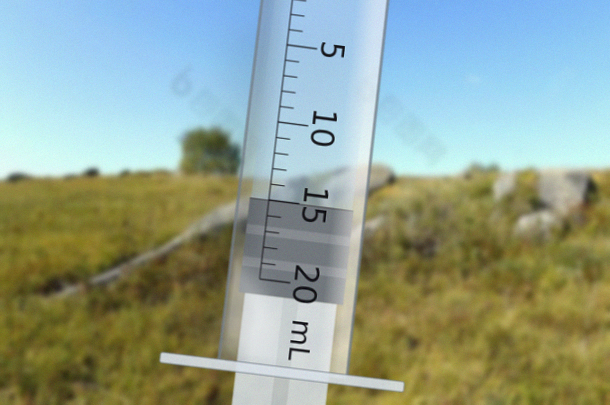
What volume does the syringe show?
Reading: 15 mL
